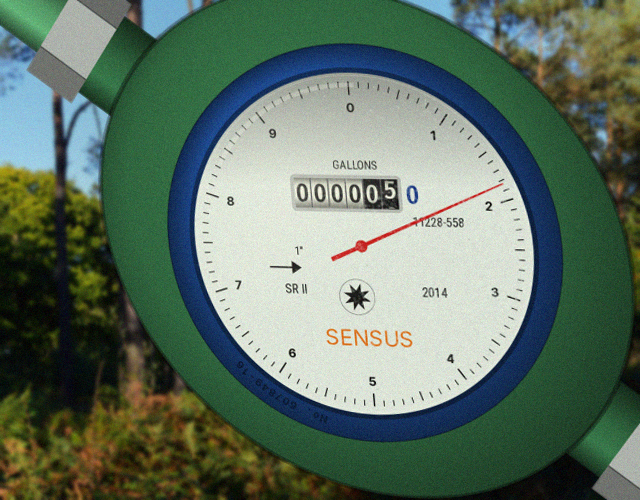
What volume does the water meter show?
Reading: 51.8 gal
